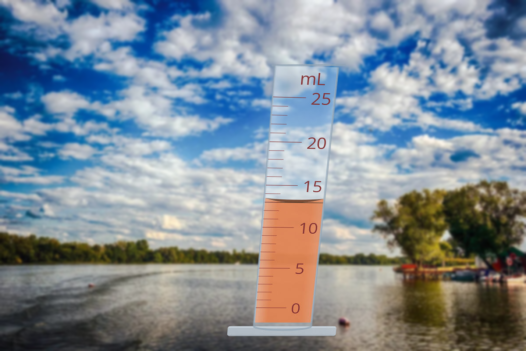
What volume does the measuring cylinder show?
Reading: 13 mL
